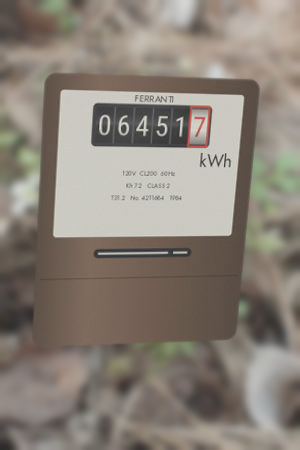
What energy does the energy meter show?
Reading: 6451.7 kWh
